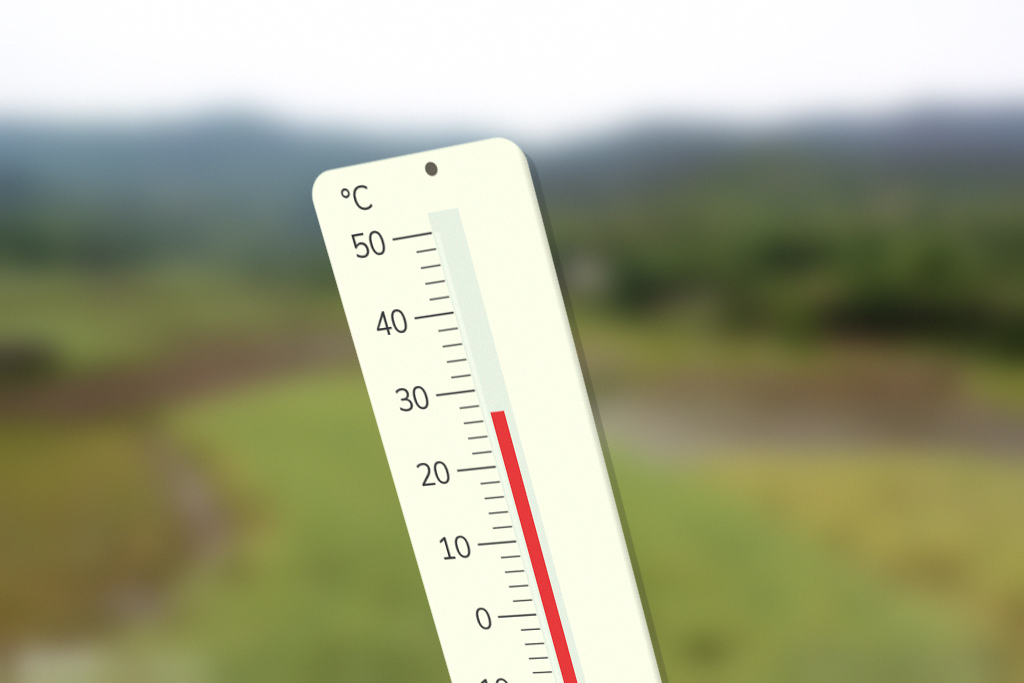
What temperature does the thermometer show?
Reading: 27 °C
